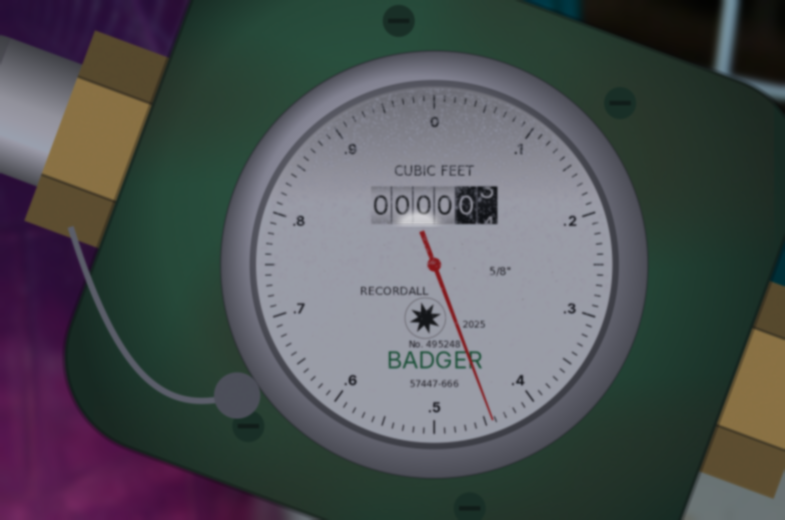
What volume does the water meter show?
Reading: 3.44 ft³
